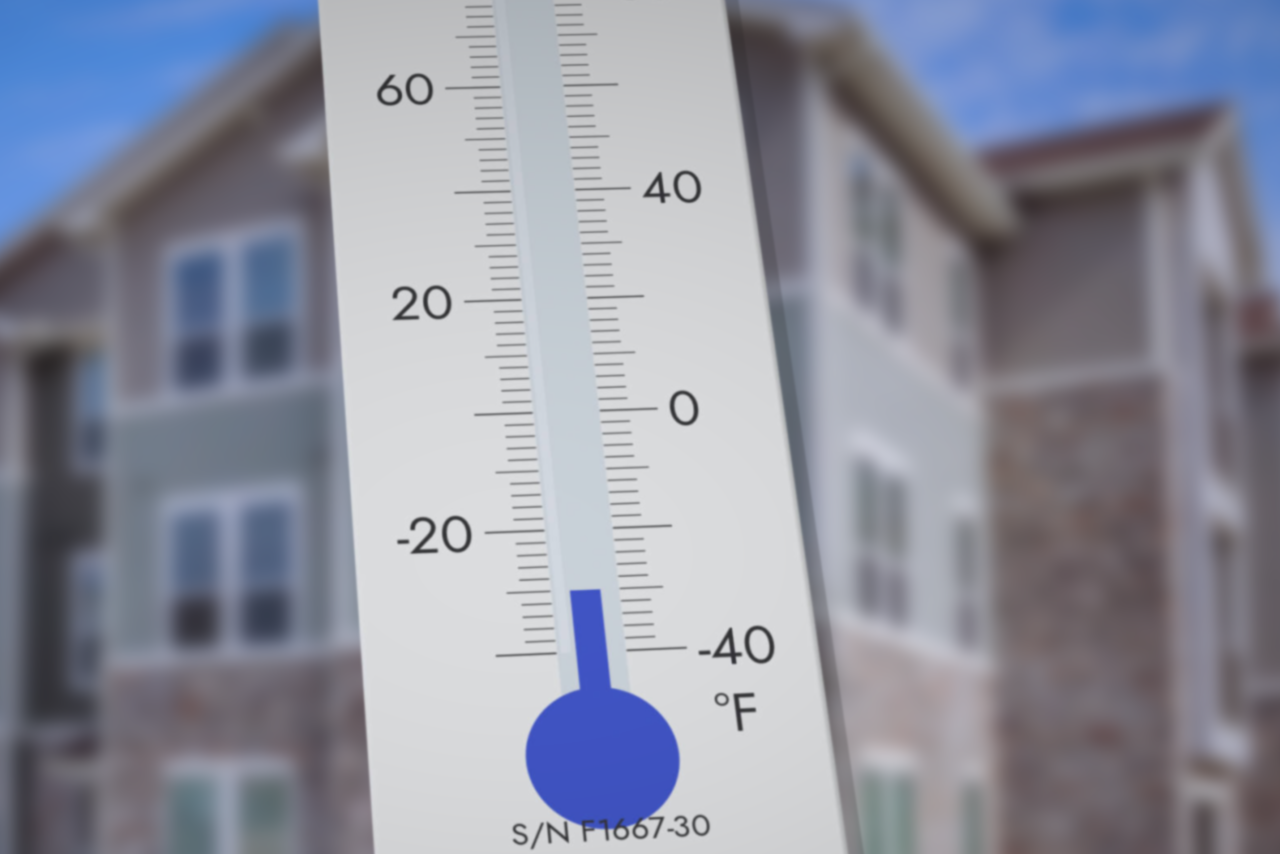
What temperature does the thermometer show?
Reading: -30 °F
